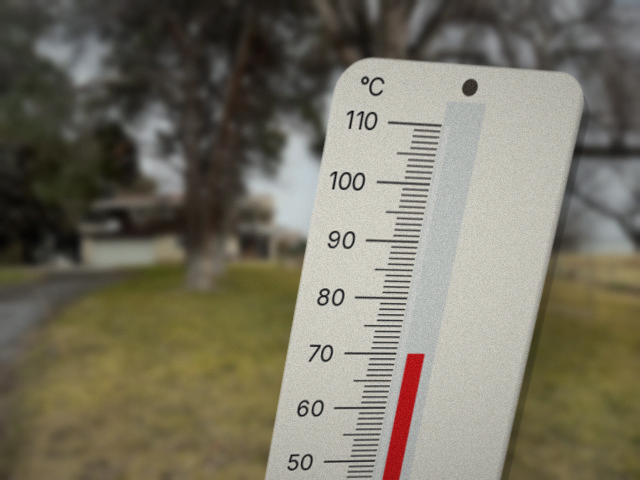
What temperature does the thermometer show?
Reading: 70 °C
